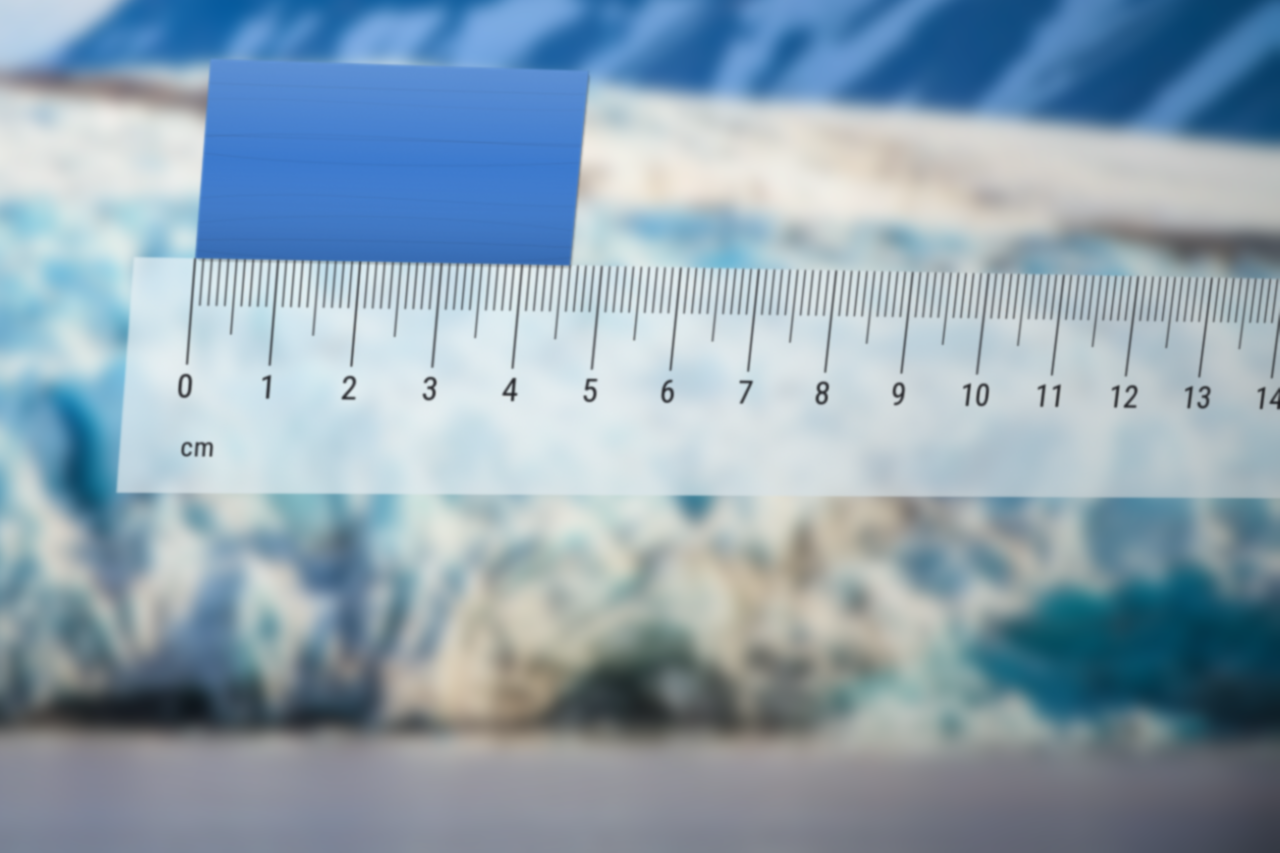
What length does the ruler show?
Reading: 4.6 cm
